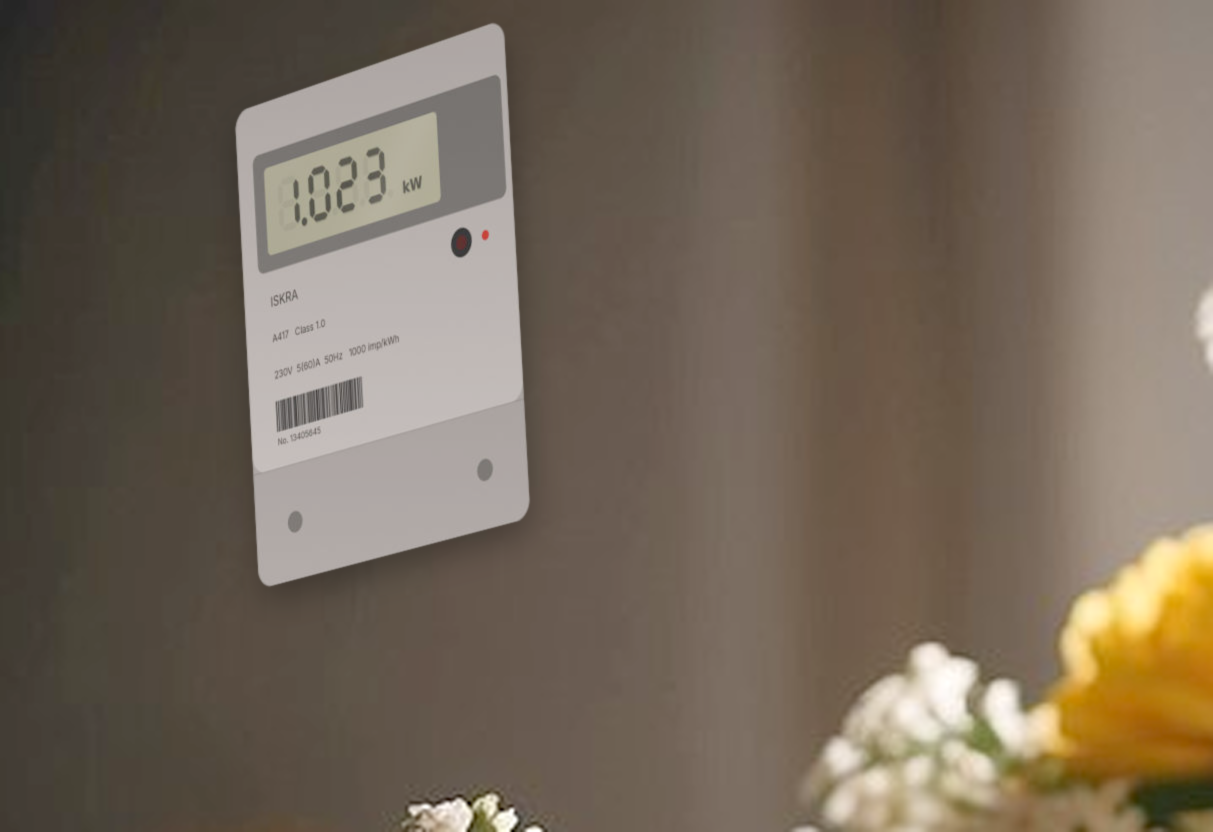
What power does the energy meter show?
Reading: 1.023 kW
